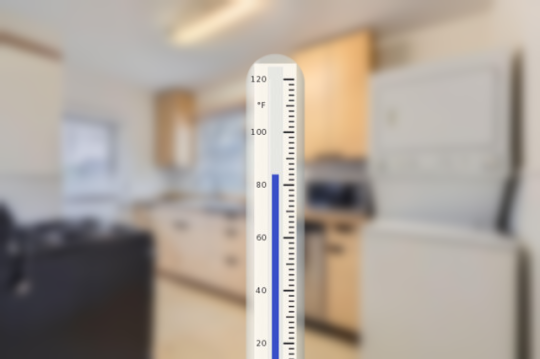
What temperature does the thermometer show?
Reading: 84 °F
